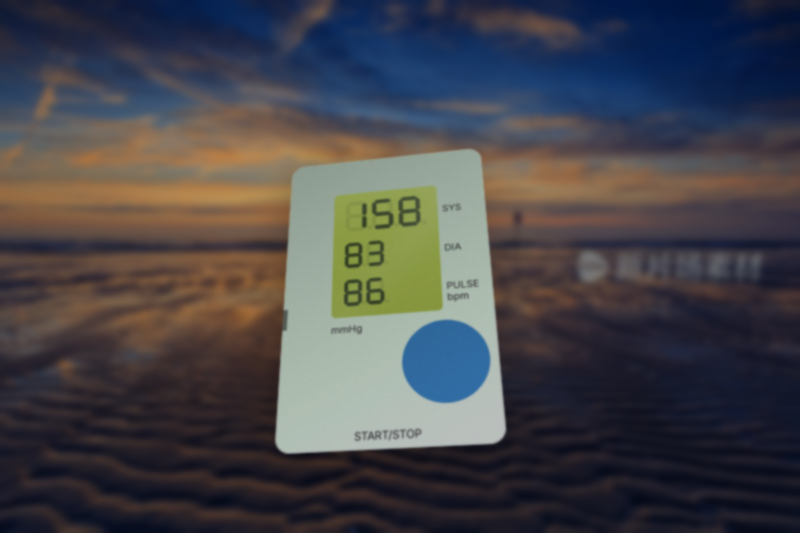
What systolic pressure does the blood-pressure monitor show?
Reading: 158 mmHg
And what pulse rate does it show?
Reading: 86 bpm
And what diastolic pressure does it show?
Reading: 83 mmHg
